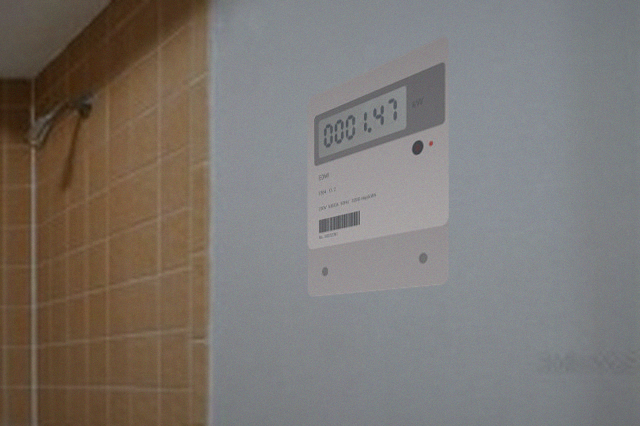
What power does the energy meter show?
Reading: 1.47 kW
